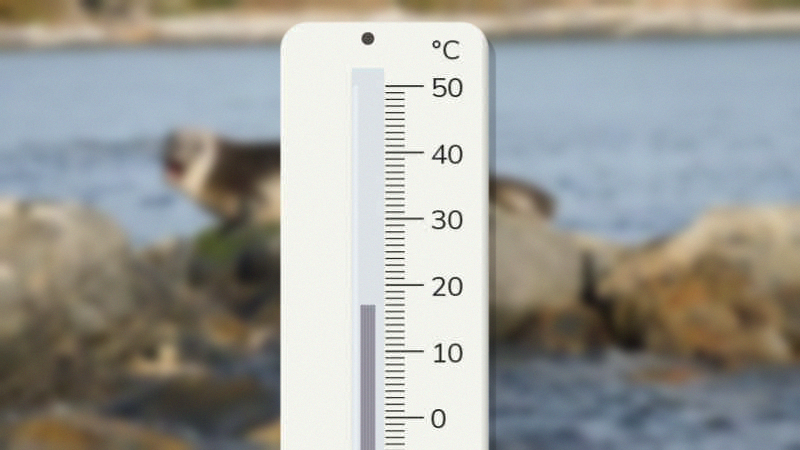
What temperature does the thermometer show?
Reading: 17 °C
